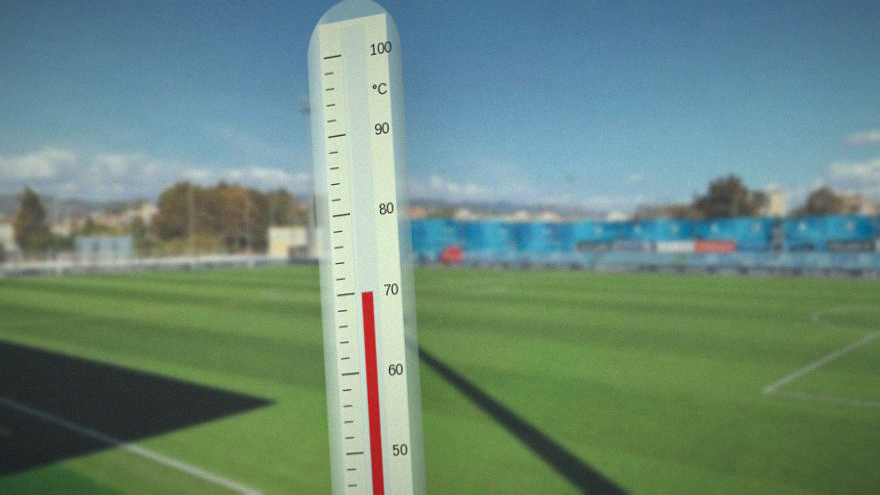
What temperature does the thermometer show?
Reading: 70 °C
